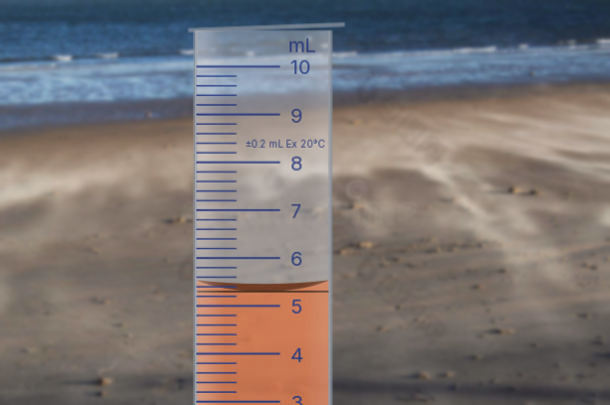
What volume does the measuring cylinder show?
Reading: 5.3 mL
